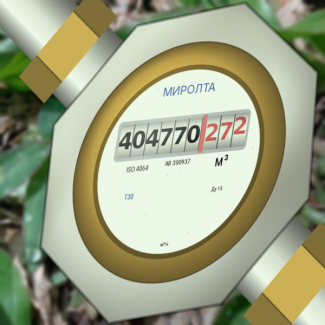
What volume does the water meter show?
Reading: 404770.272 m³
